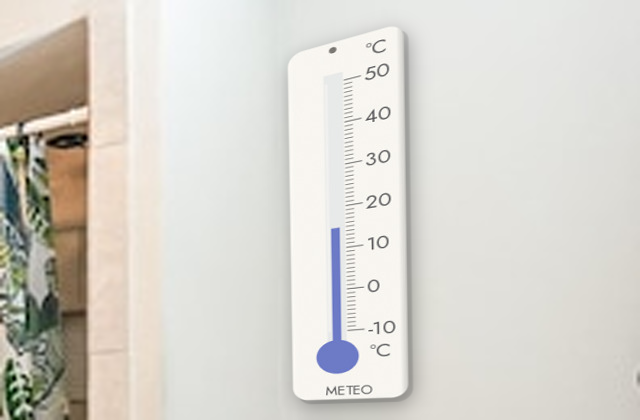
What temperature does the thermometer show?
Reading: 15 °C
